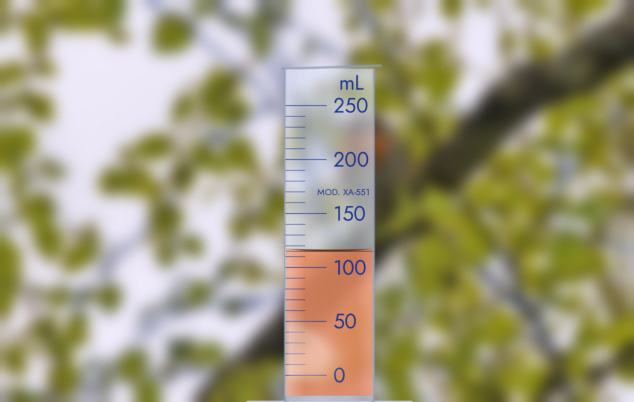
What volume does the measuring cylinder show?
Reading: 115 mL
